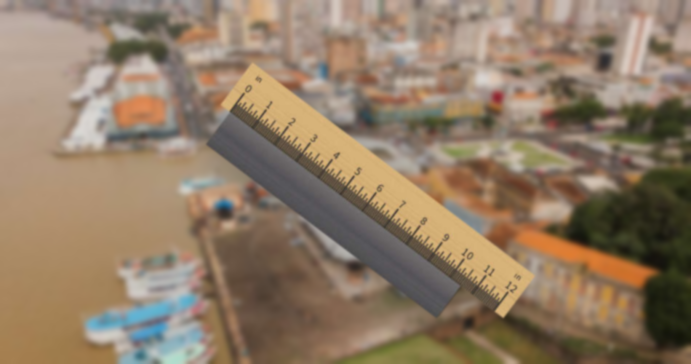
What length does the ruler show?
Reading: 10.5 in
